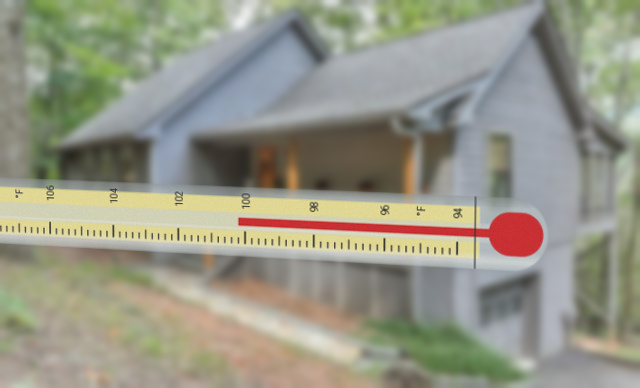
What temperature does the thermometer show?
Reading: 100.2 °F
